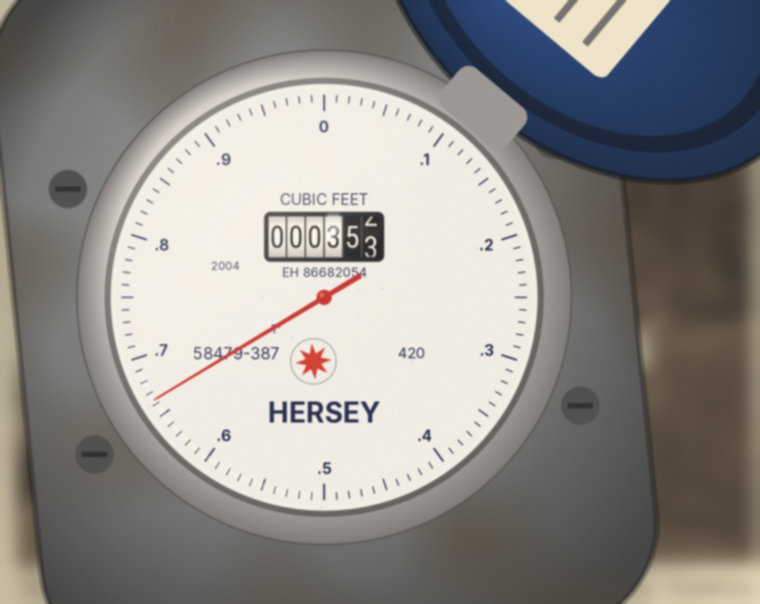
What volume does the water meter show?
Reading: 352.66 ft³
